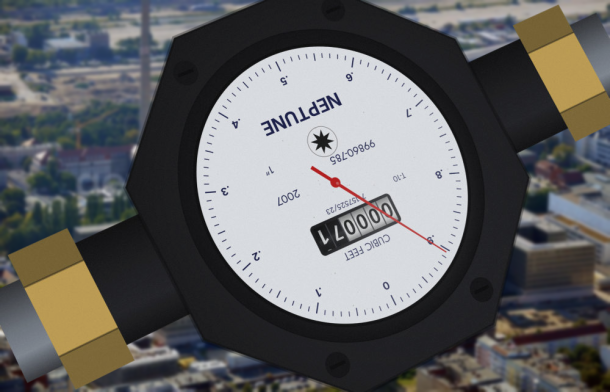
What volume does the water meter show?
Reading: 70.90 ft³
